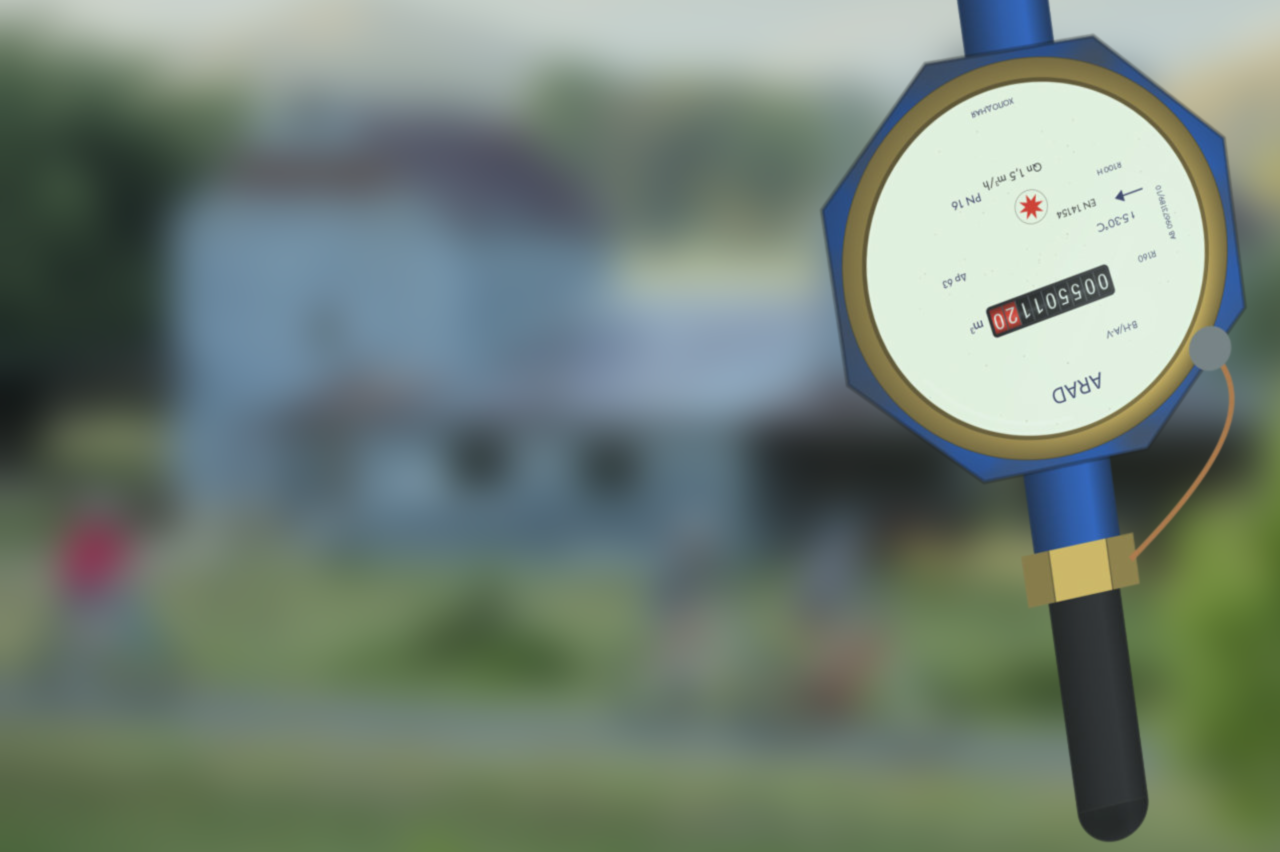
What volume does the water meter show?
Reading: 55011.20 m³
